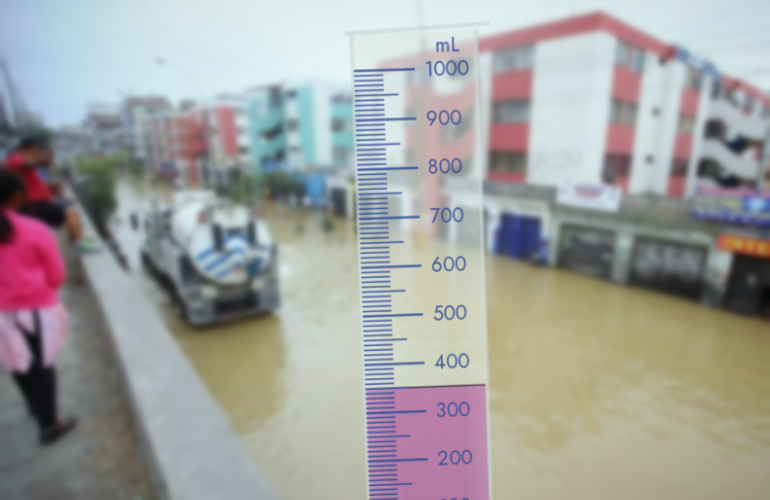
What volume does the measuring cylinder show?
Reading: 350 mL
